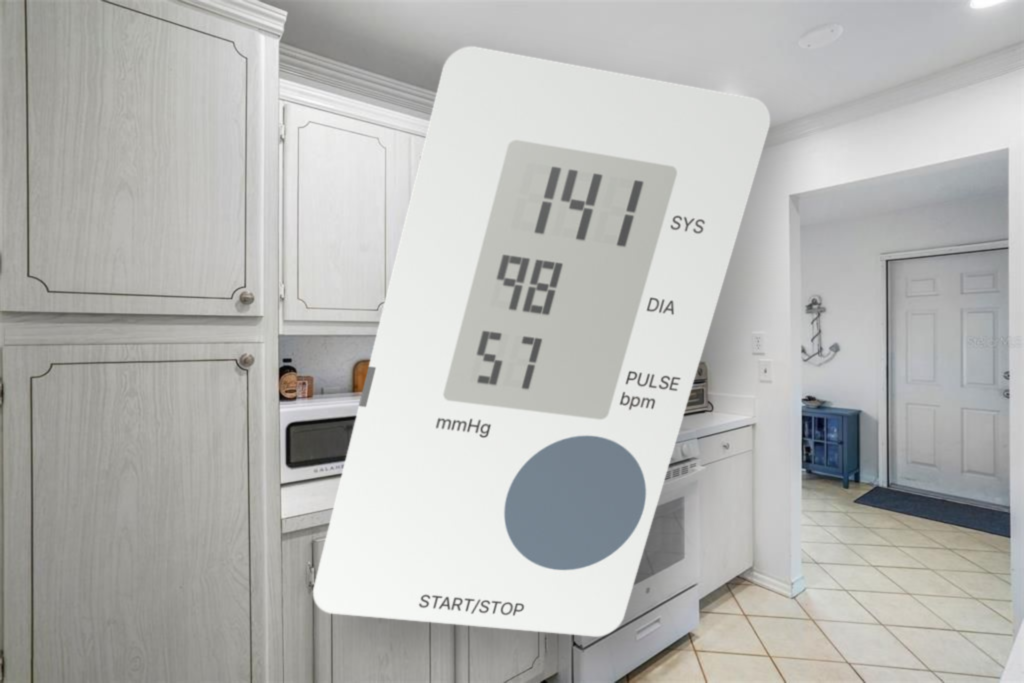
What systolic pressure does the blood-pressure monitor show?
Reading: 141 mmHg
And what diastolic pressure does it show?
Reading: 98 mmHg
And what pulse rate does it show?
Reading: 57 bpm
